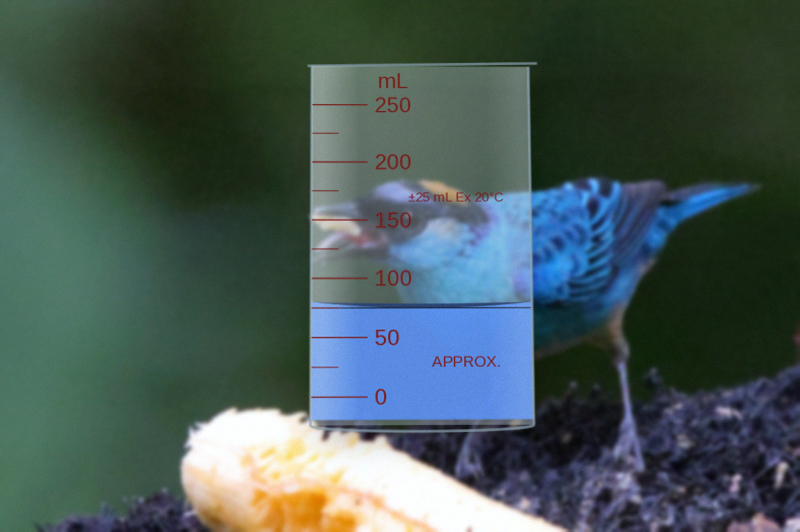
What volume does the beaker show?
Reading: 75 mL
